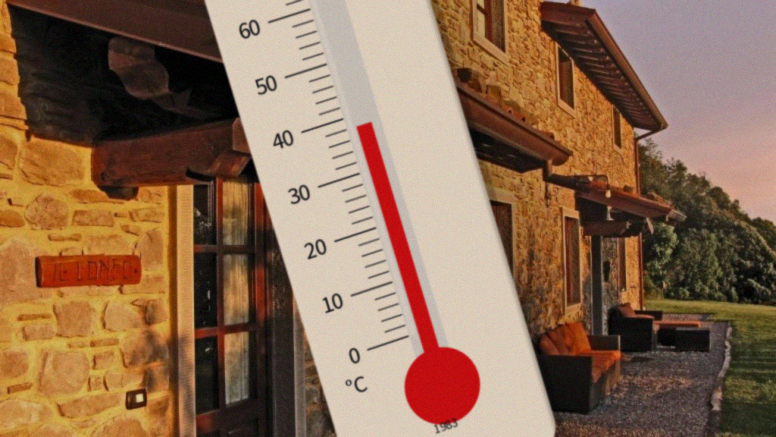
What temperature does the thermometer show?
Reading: 38 °C
